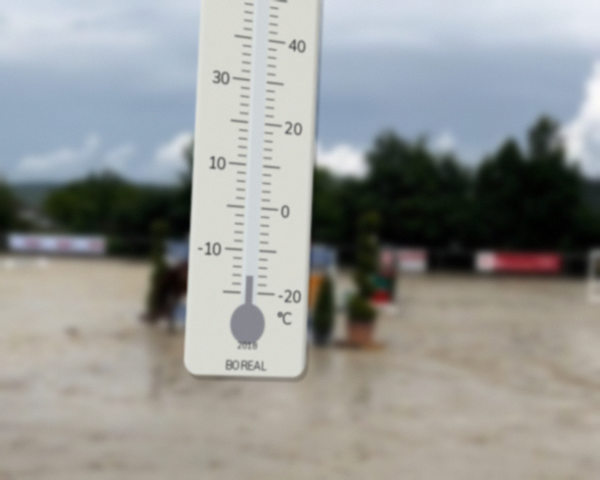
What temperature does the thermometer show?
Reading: -16 °C
